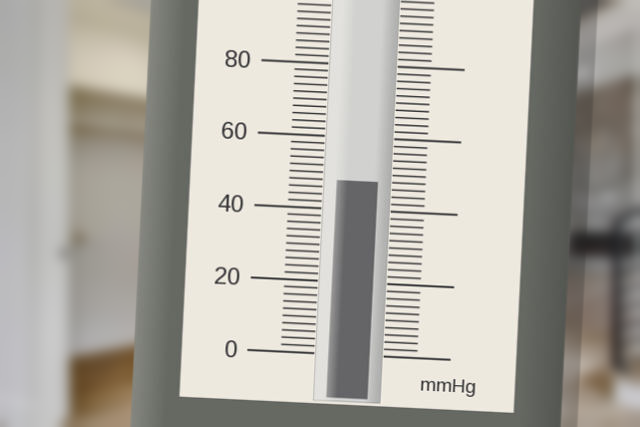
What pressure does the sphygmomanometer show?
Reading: 48 mmHg
